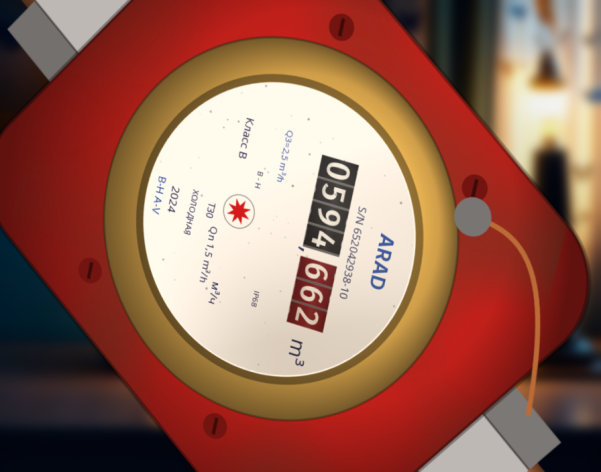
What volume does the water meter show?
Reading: 594.662 m³
